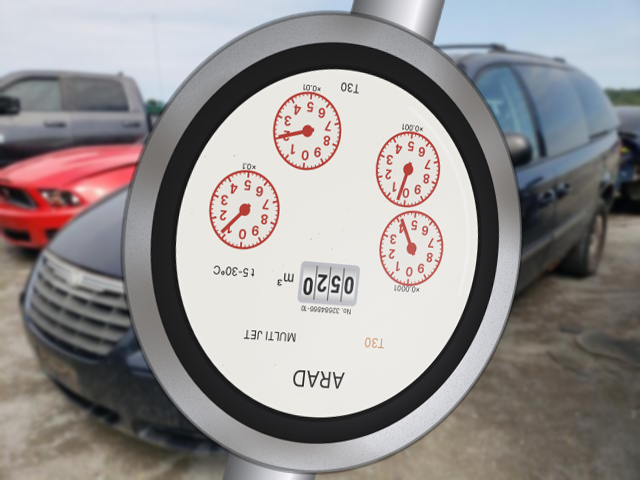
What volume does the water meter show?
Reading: 520.1204 m³
